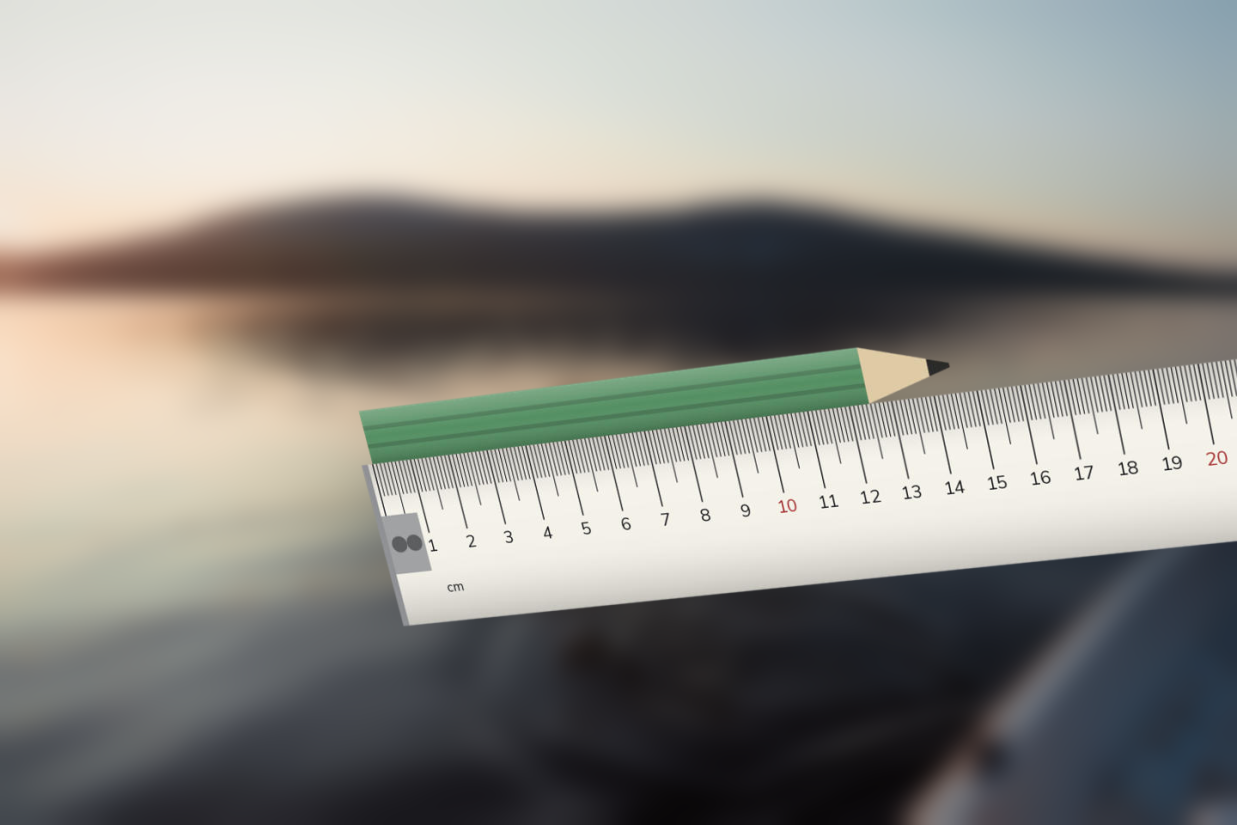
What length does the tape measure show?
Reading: 14.5 cm
